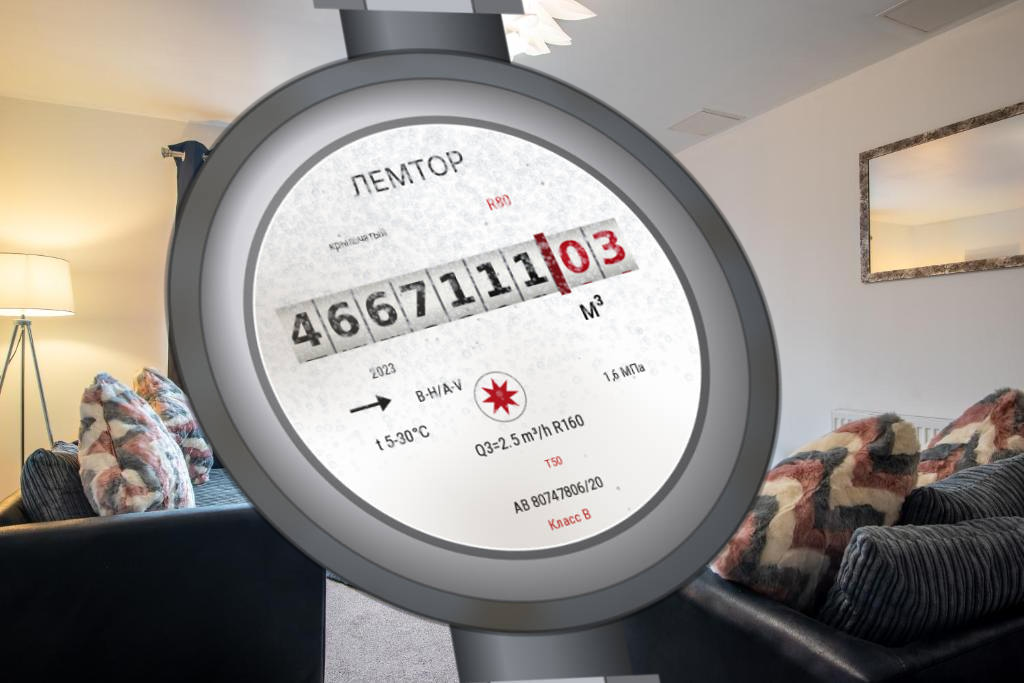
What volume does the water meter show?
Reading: 4667111.03 m³
